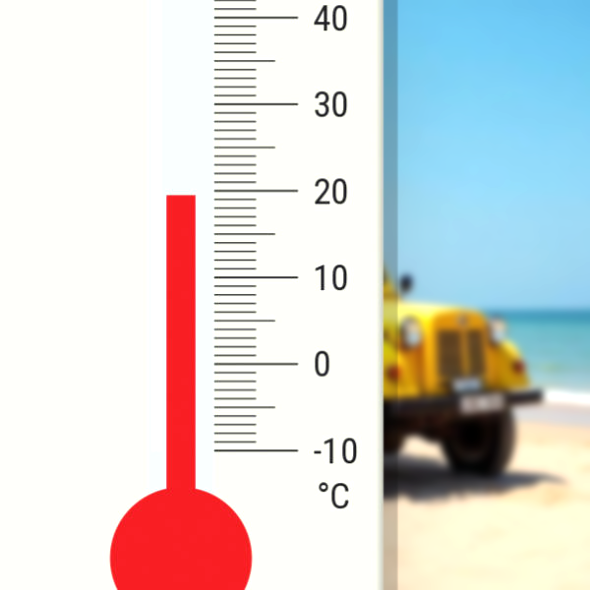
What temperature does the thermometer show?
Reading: 19.5 °C
